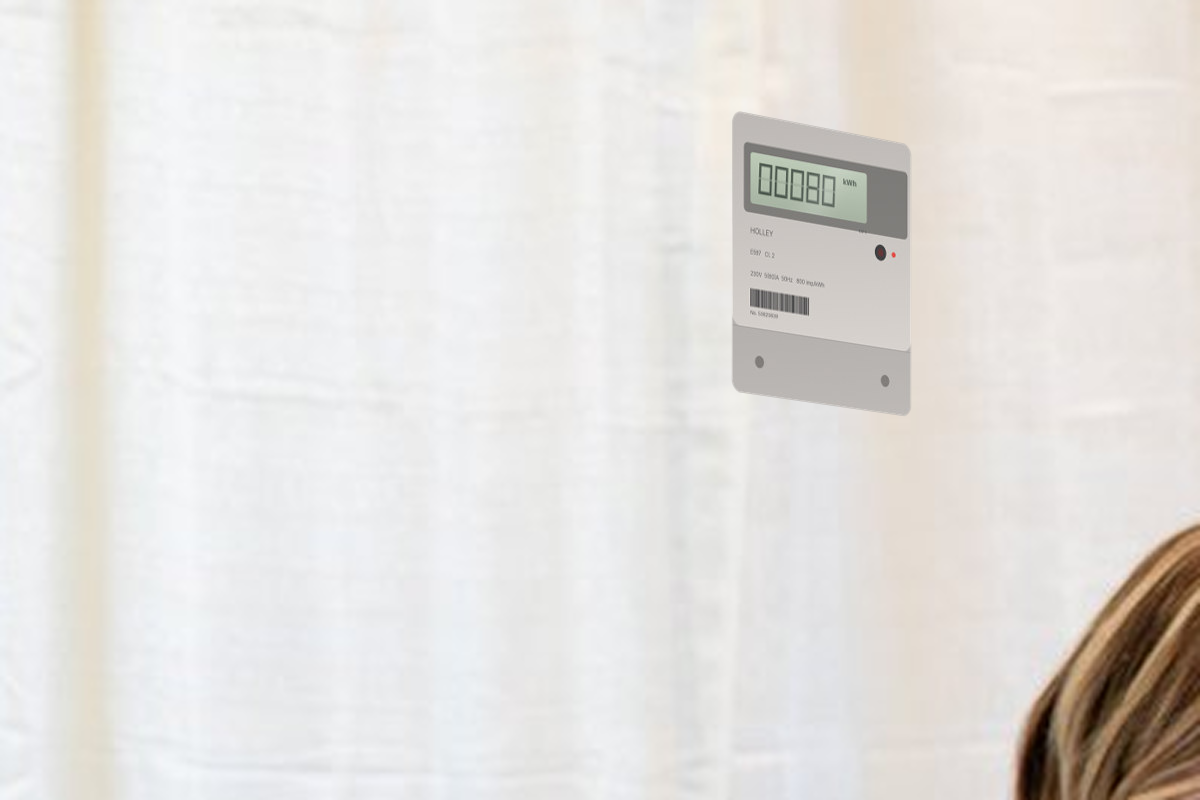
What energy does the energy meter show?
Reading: 80 kWh
